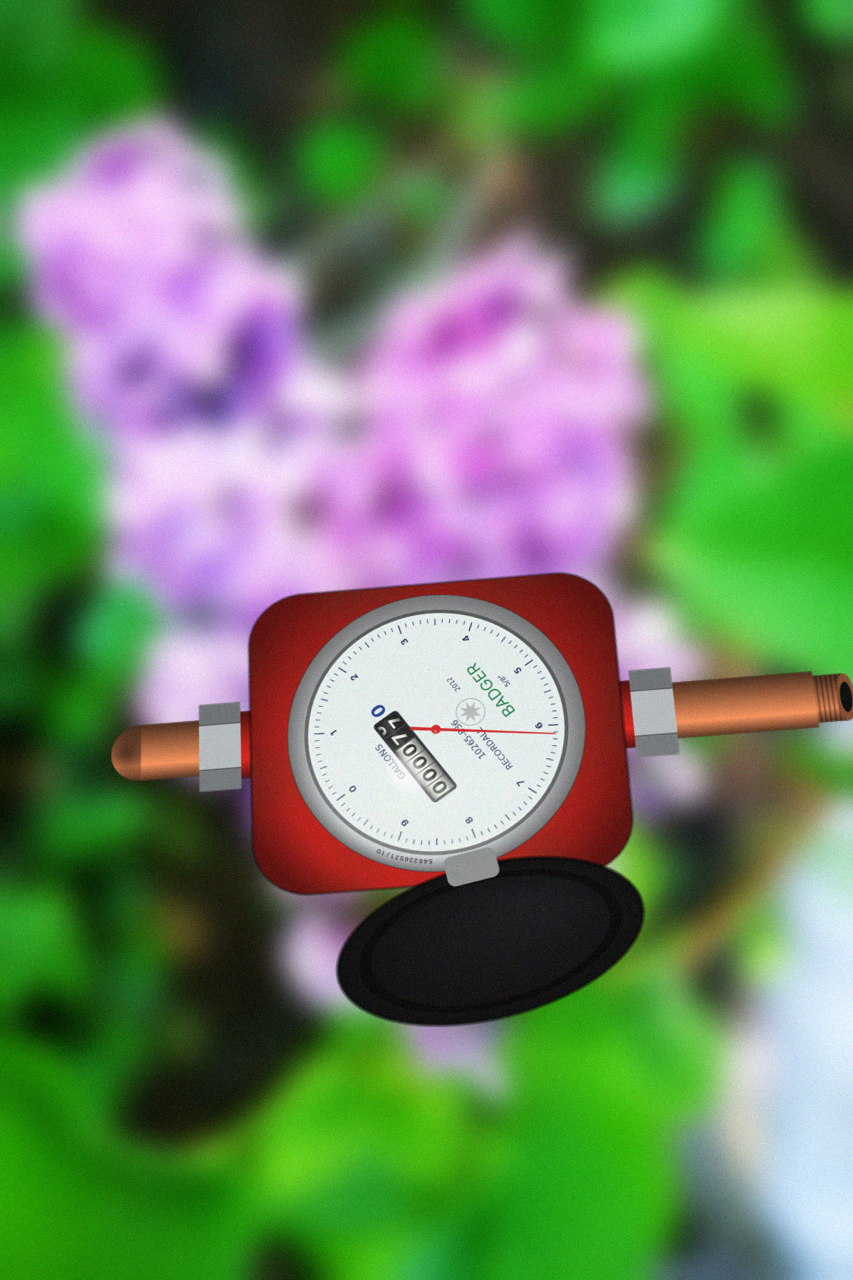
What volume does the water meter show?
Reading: 766.1 gal
